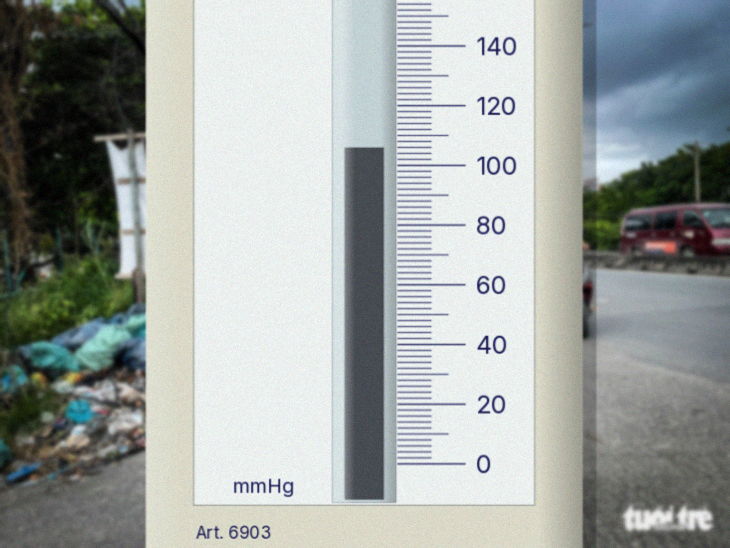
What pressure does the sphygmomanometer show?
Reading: 106 mmHg
